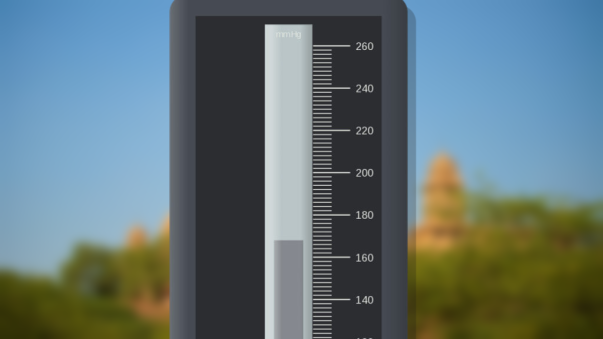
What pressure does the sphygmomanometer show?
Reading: 168 mmHg
